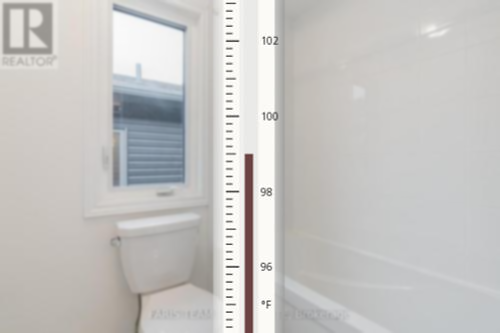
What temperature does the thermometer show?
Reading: 99 °F
